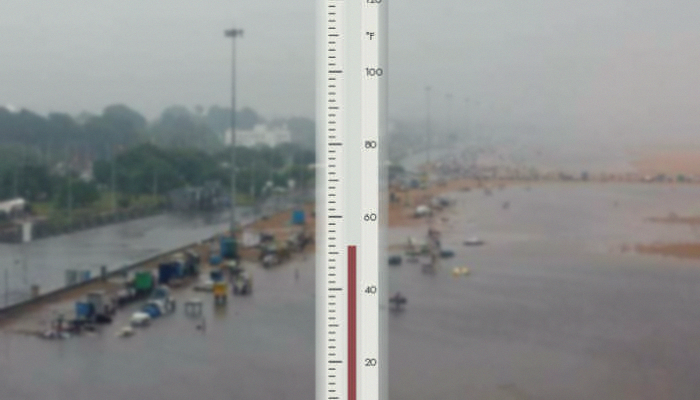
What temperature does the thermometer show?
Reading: 52 °F
